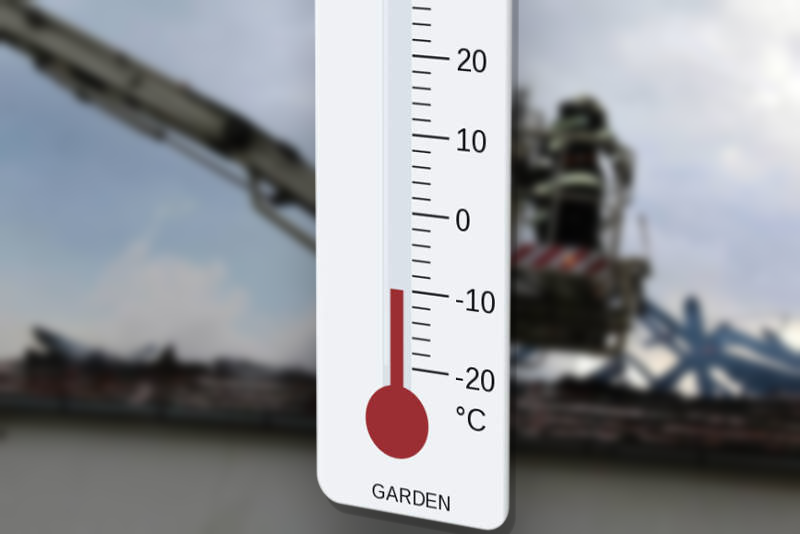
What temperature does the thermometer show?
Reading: -10 °C
